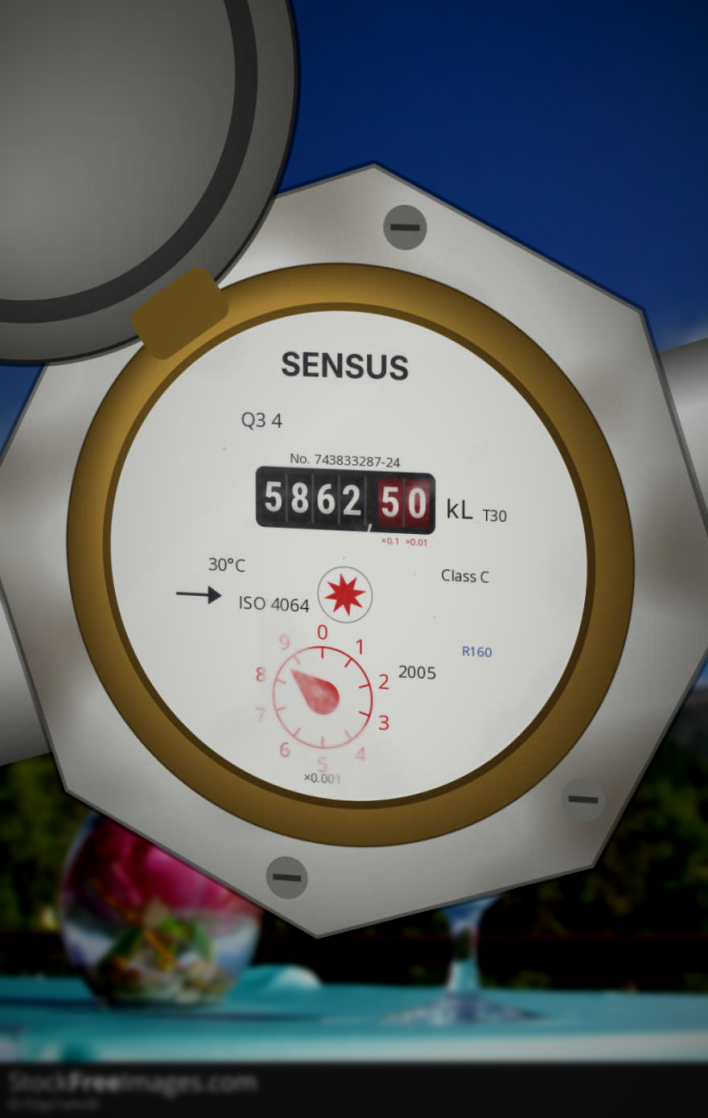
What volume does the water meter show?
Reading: 5862.508 kL
